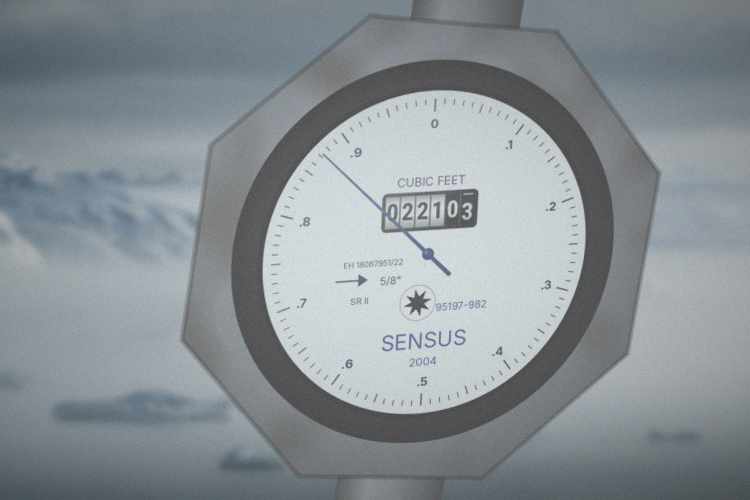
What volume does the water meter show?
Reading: 22102.87 ft³
